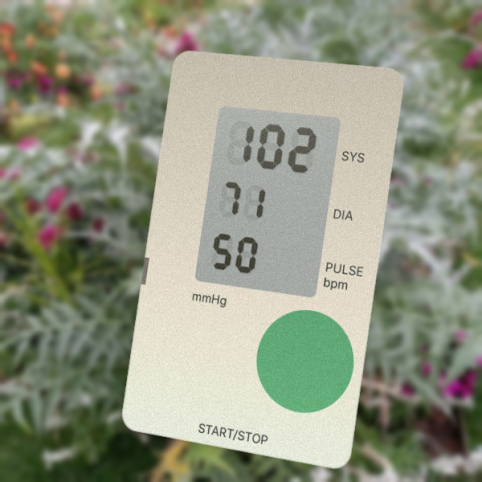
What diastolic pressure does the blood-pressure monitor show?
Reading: 71 mmHg
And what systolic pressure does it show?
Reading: 102 mmHg
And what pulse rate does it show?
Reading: 50 bpm
